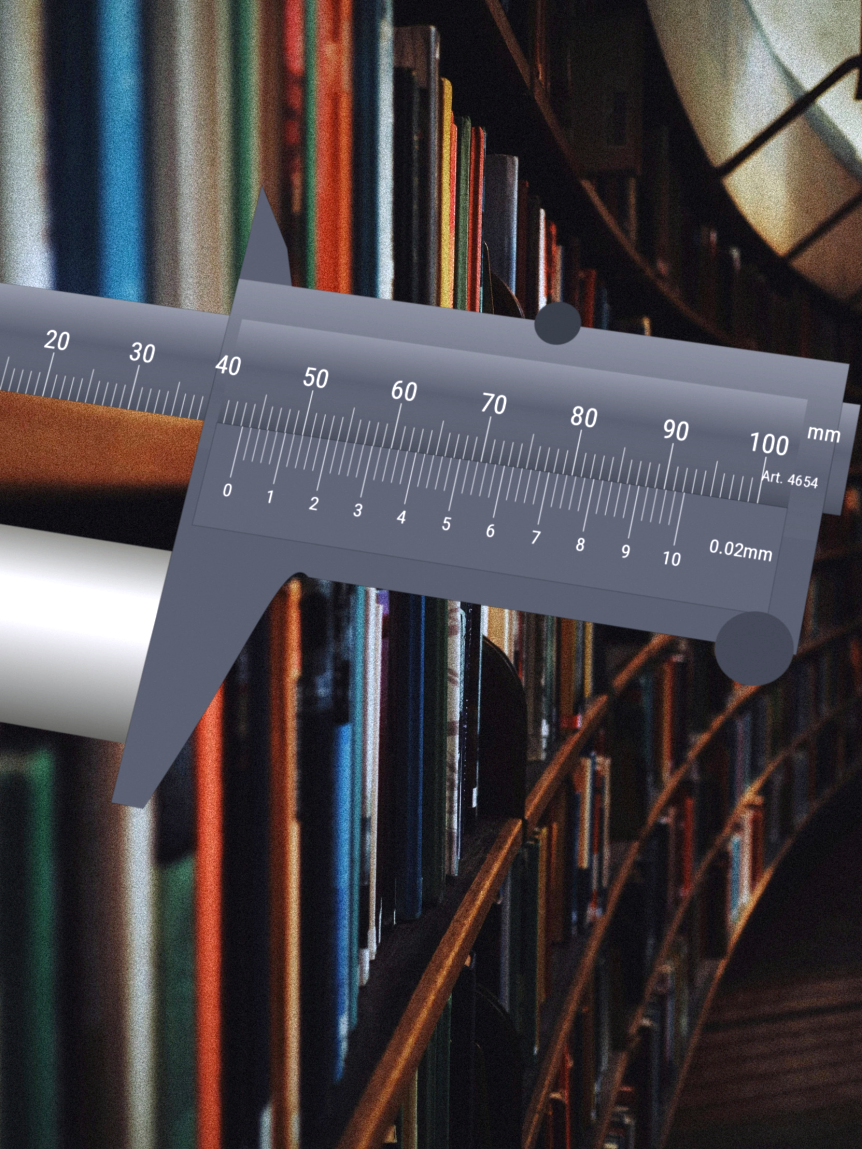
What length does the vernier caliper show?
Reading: 43.2 mm
